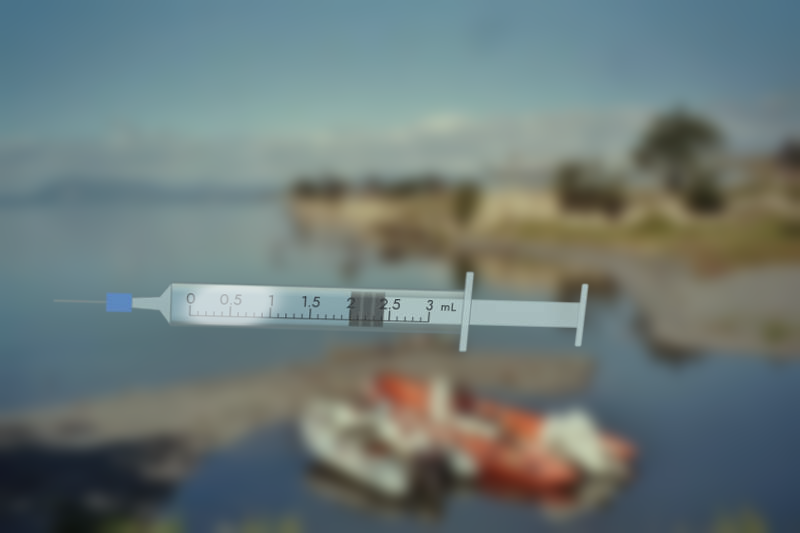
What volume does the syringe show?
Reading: 2 mL
